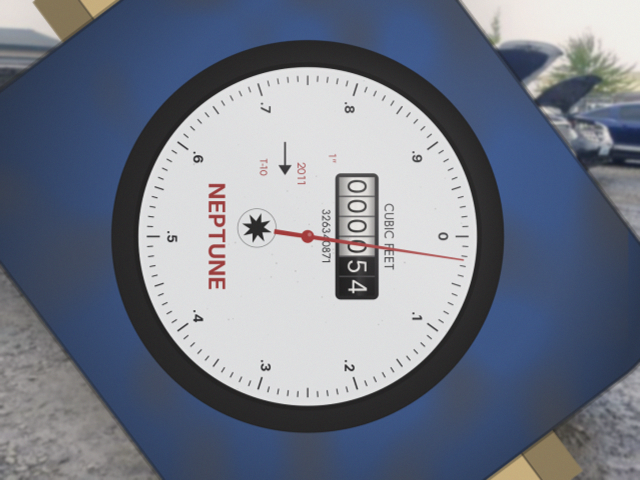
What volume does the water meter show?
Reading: 54.02 ft³
